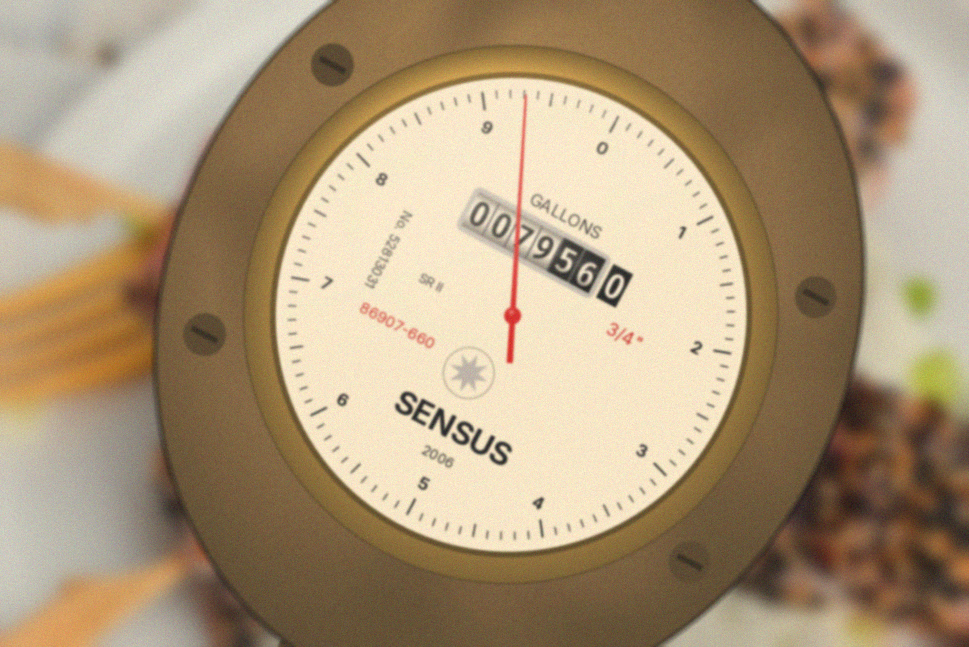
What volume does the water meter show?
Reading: 79559.3 gal
